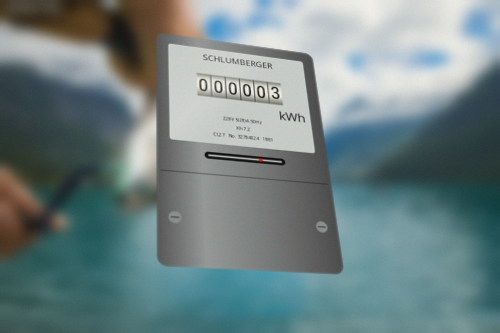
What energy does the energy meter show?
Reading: 3 kWh
